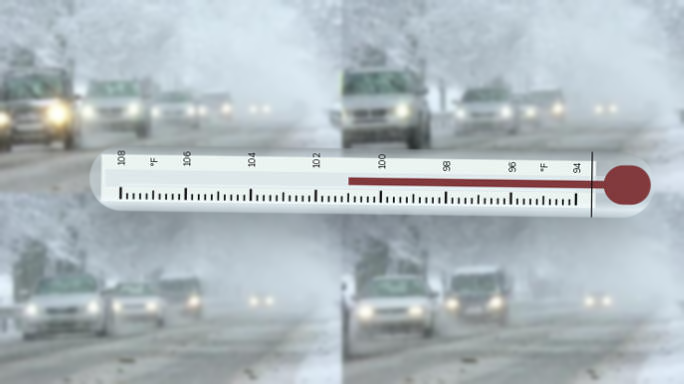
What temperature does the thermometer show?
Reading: 101 °F
